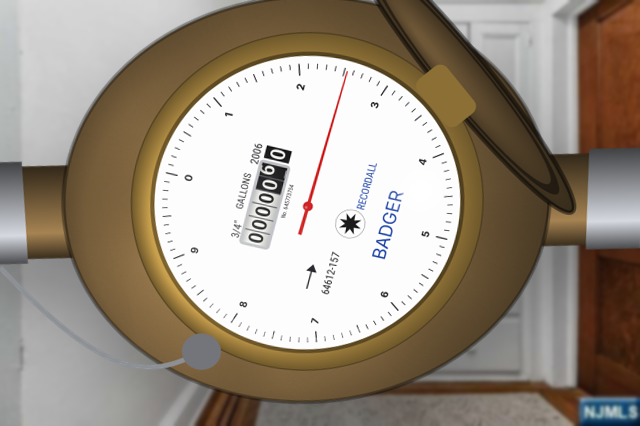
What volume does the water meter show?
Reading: 62.5 gal
